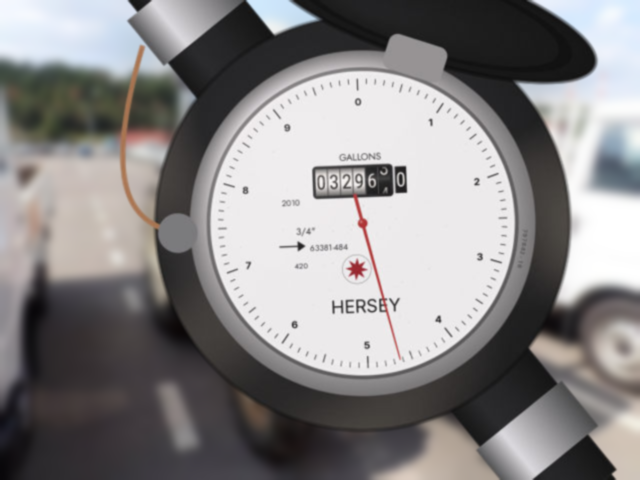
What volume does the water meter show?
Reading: 329634.6 gal
